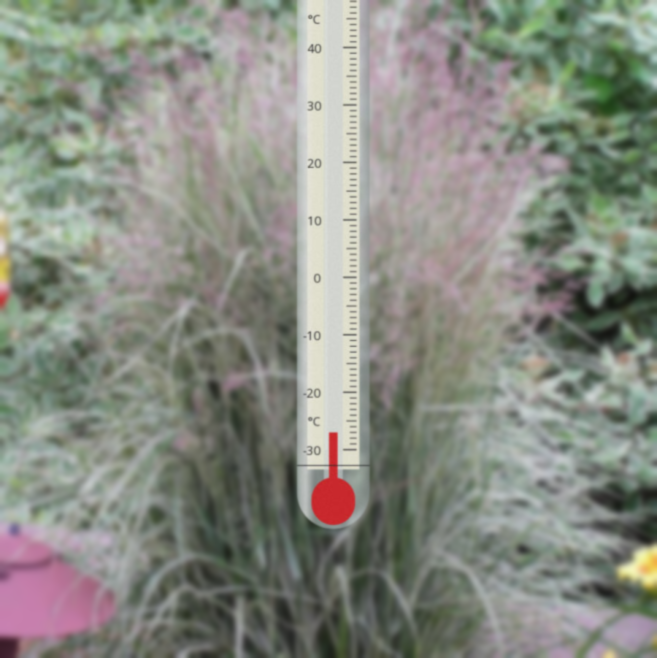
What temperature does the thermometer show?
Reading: -27 °C
